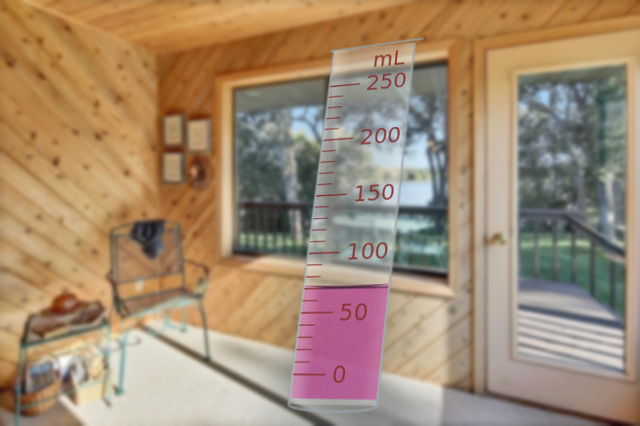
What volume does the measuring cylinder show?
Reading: 70 mL
